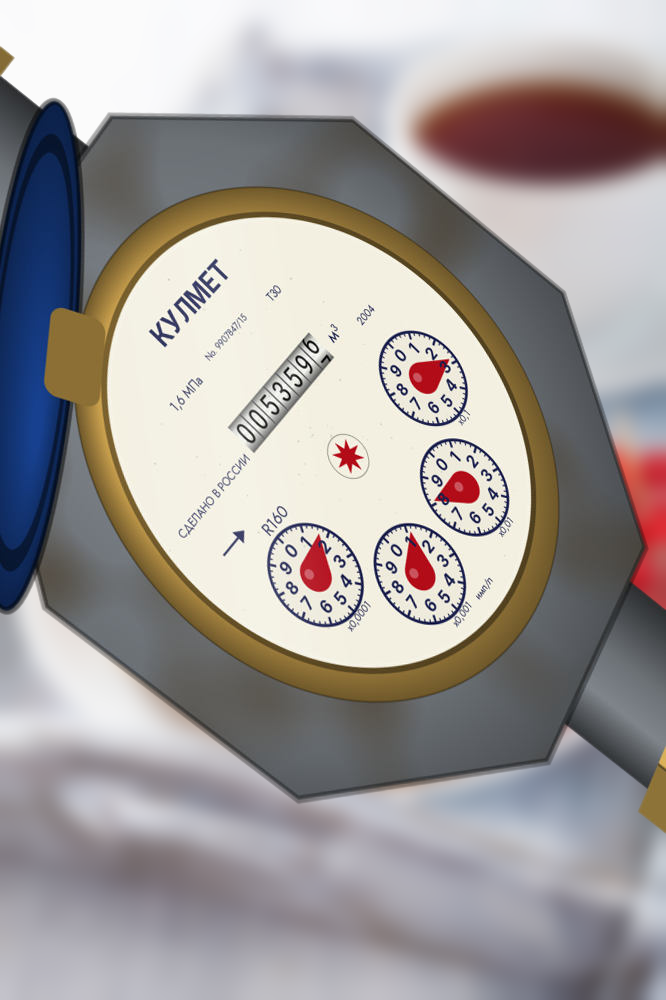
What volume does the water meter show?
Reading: 53596.2811 m³
